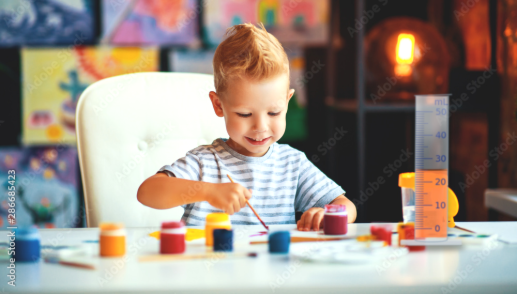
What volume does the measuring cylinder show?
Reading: 25 mL
